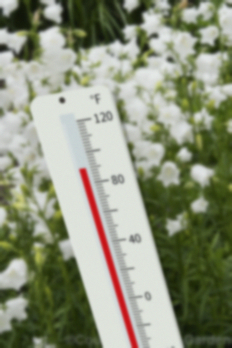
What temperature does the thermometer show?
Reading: 90 °F
